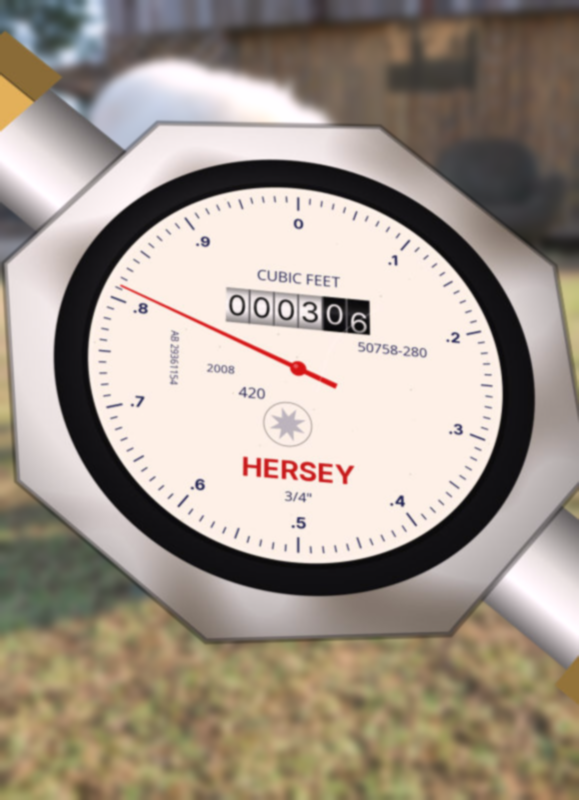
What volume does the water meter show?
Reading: 305.81 ft³
